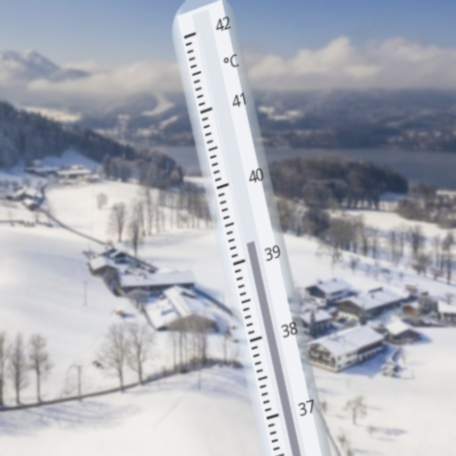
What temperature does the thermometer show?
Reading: 39.2 °C
